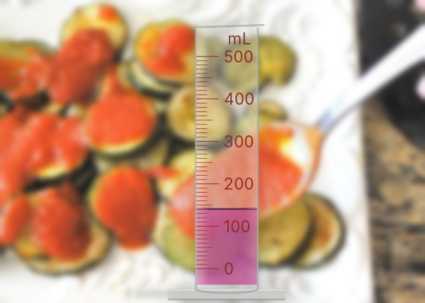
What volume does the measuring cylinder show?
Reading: 140 mL
